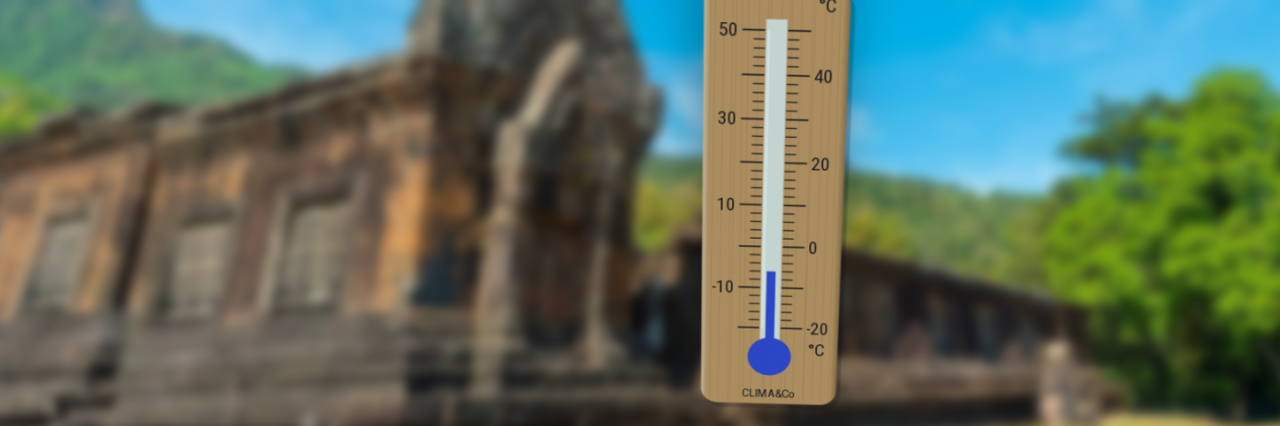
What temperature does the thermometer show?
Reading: -6 °C
